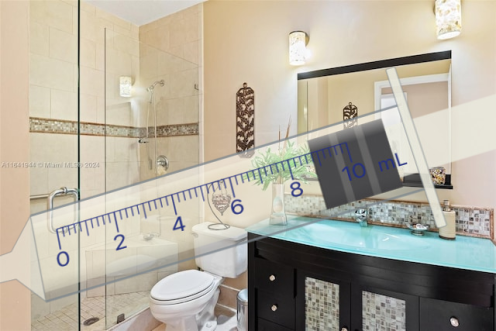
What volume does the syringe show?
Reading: 8.8 mL
